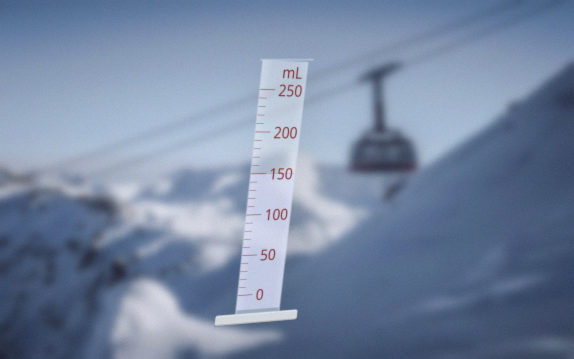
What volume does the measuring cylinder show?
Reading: 150 mL
